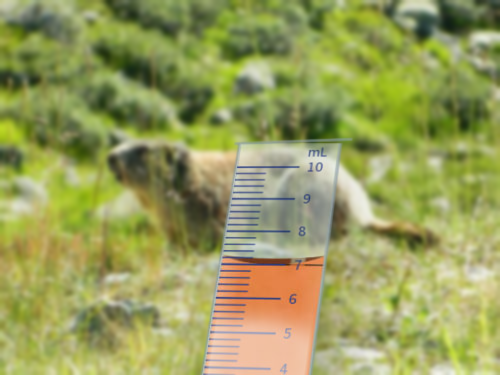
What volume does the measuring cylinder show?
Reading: 7 mL
